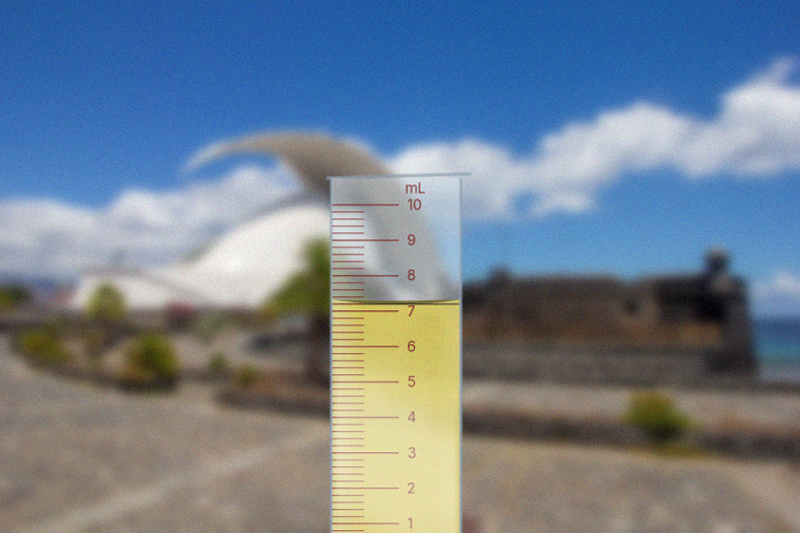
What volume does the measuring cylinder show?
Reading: 7.2 mL
